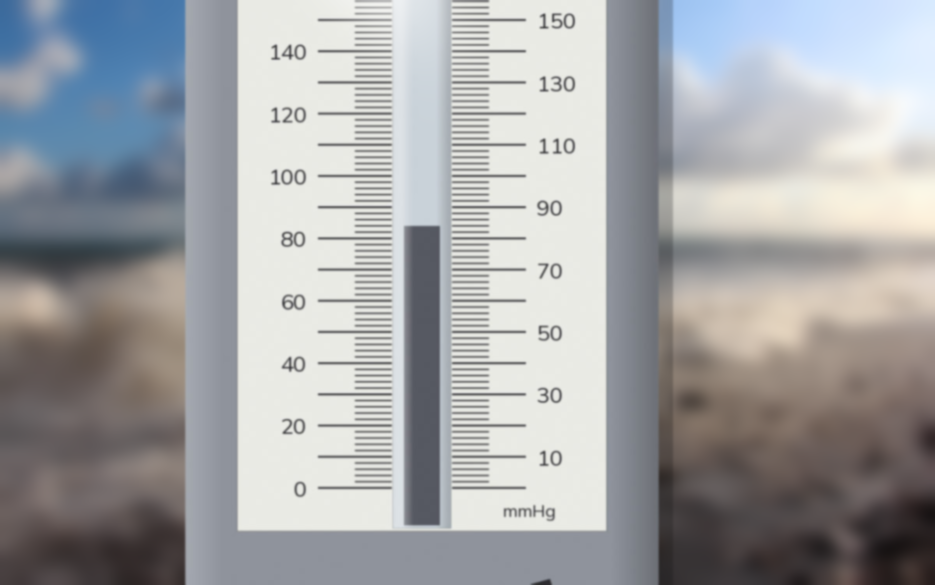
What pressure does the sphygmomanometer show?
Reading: 84 mmHg
